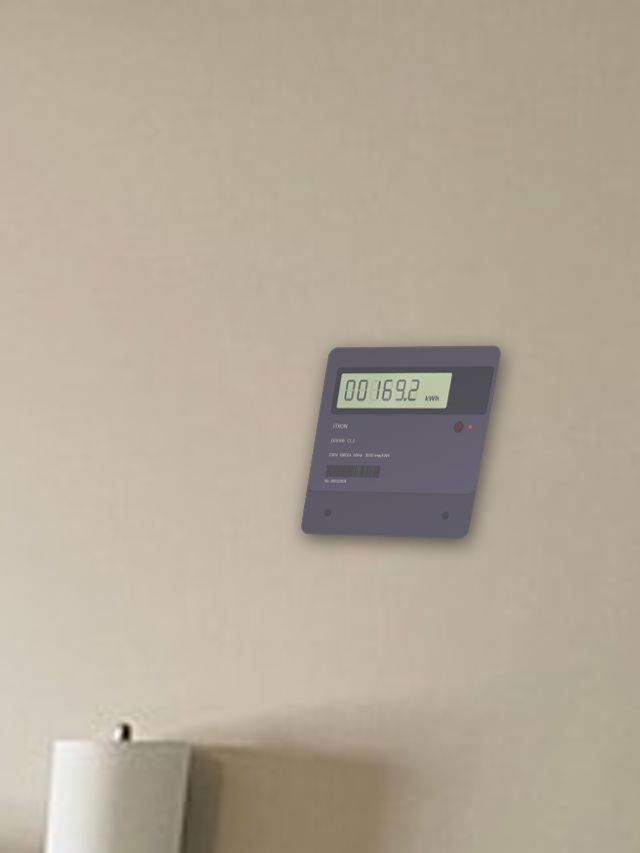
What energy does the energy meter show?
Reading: 169.2 kWh
